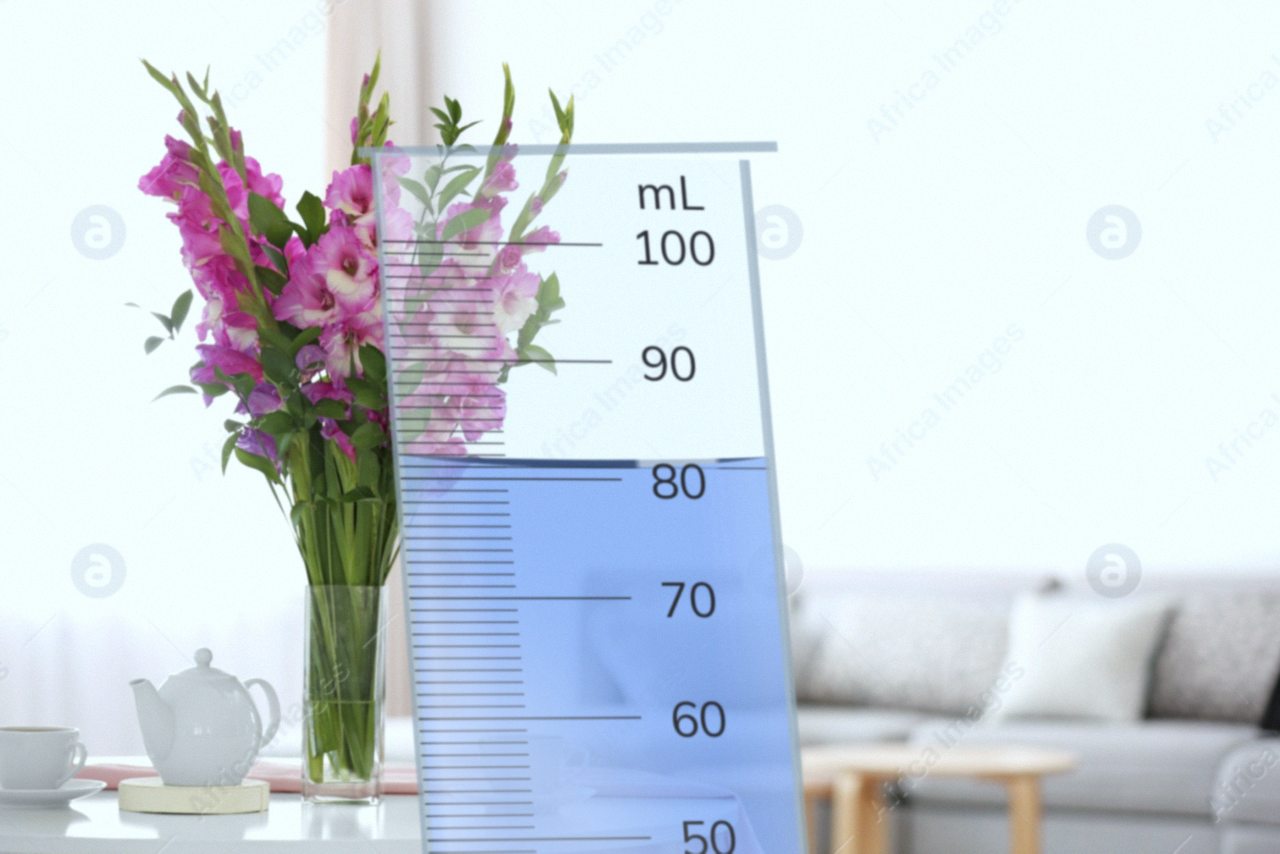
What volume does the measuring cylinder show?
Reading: 81 mL
